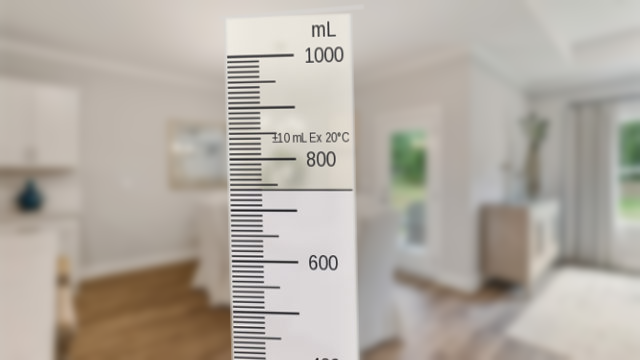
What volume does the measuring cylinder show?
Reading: 740 mL
